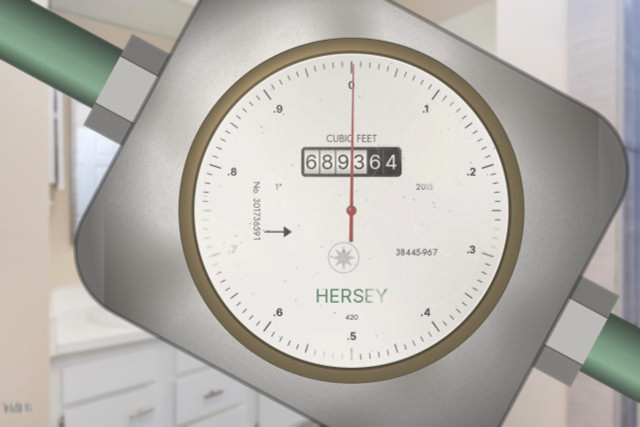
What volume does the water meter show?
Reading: 689364.00 ft³
